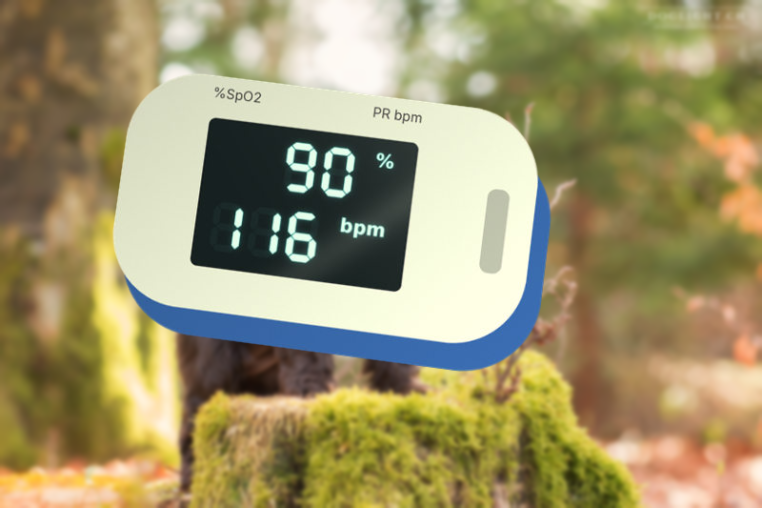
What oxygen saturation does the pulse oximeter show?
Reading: 90 %
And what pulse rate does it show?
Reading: 116 bpm
